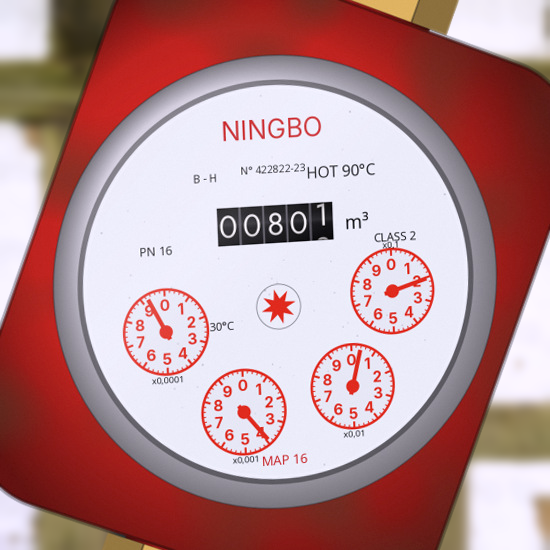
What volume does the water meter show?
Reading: 801.2039 m³
